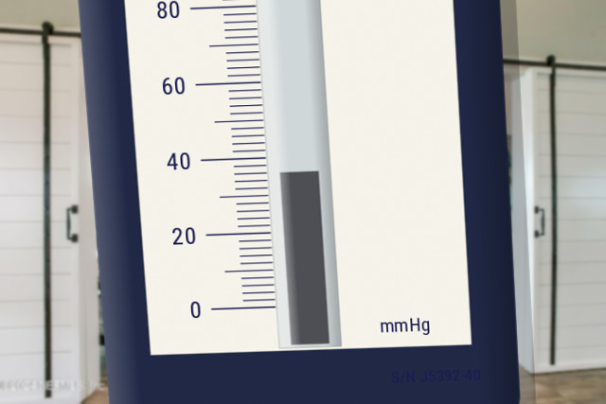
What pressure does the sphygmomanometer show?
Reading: 36 mmHg
